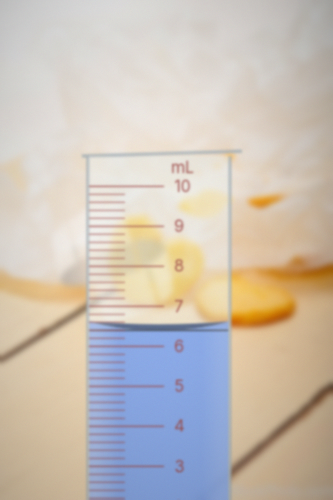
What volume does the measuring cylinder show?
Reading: 6.4 mL
